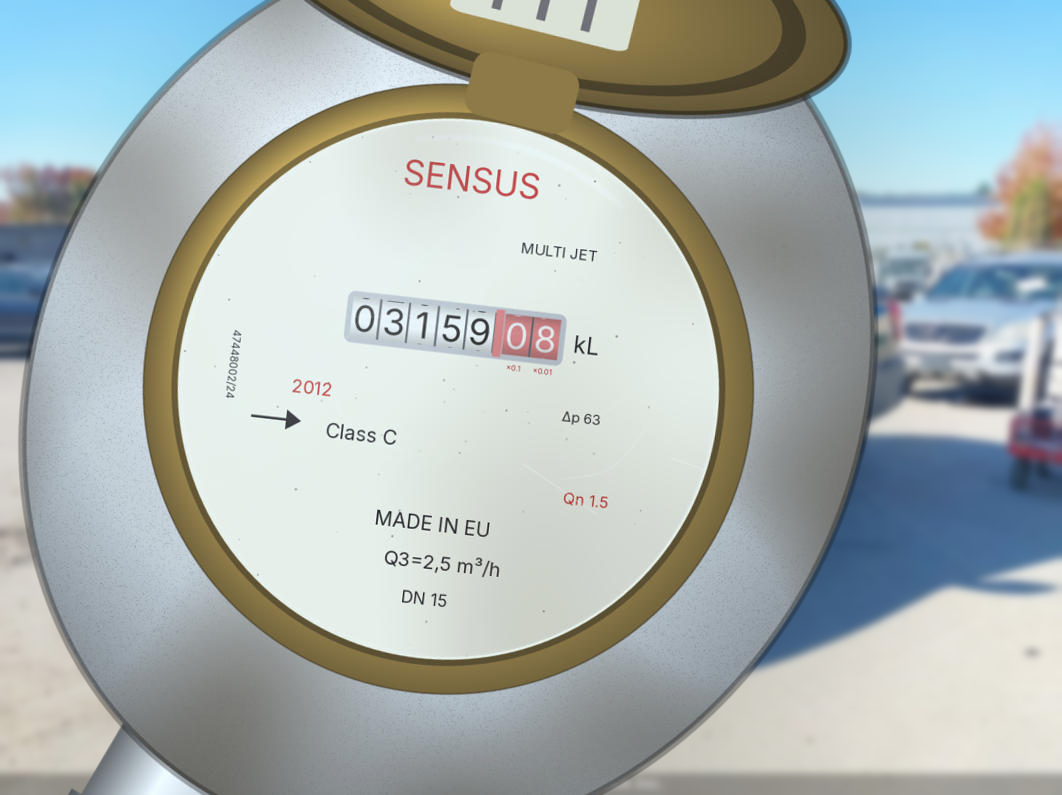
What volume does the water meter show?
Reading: 3159.08 kL
